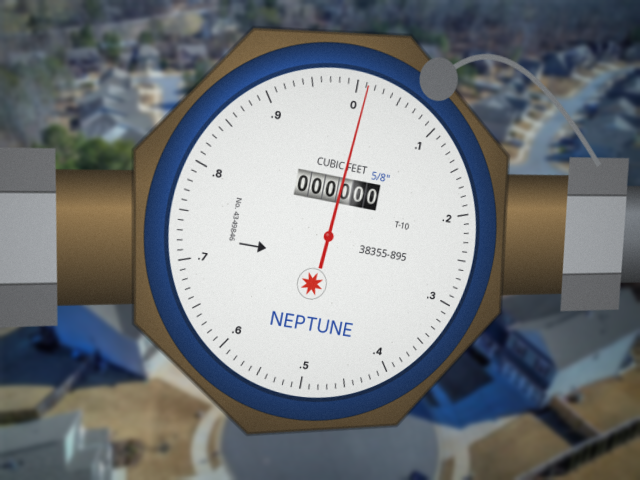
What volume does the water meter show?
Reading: 0.01 ft³
